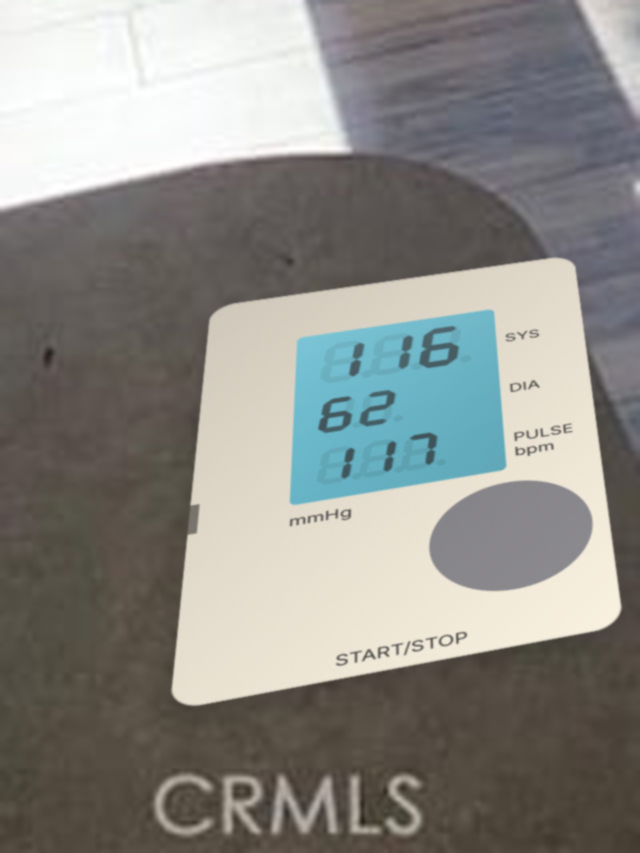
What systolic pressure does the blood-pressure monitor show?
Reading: 116 mmHg
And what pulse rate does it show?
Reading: 117 bpm
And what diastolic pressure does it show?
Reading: 62 mmHg
